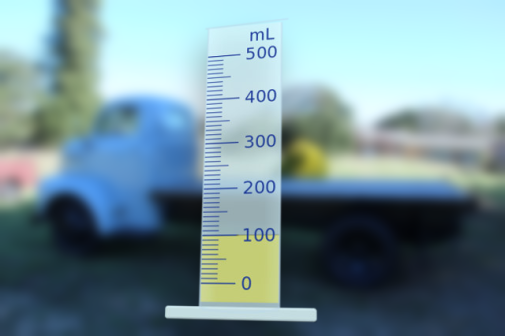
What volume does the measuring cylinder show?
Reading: 100 mL
